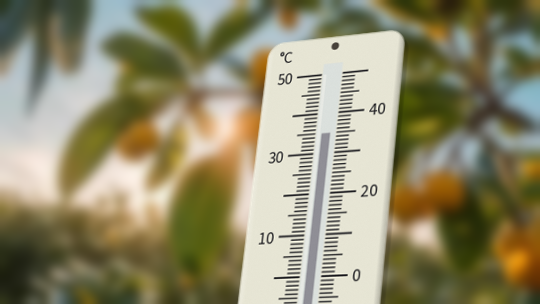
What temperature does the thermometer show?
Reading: 35 °C
